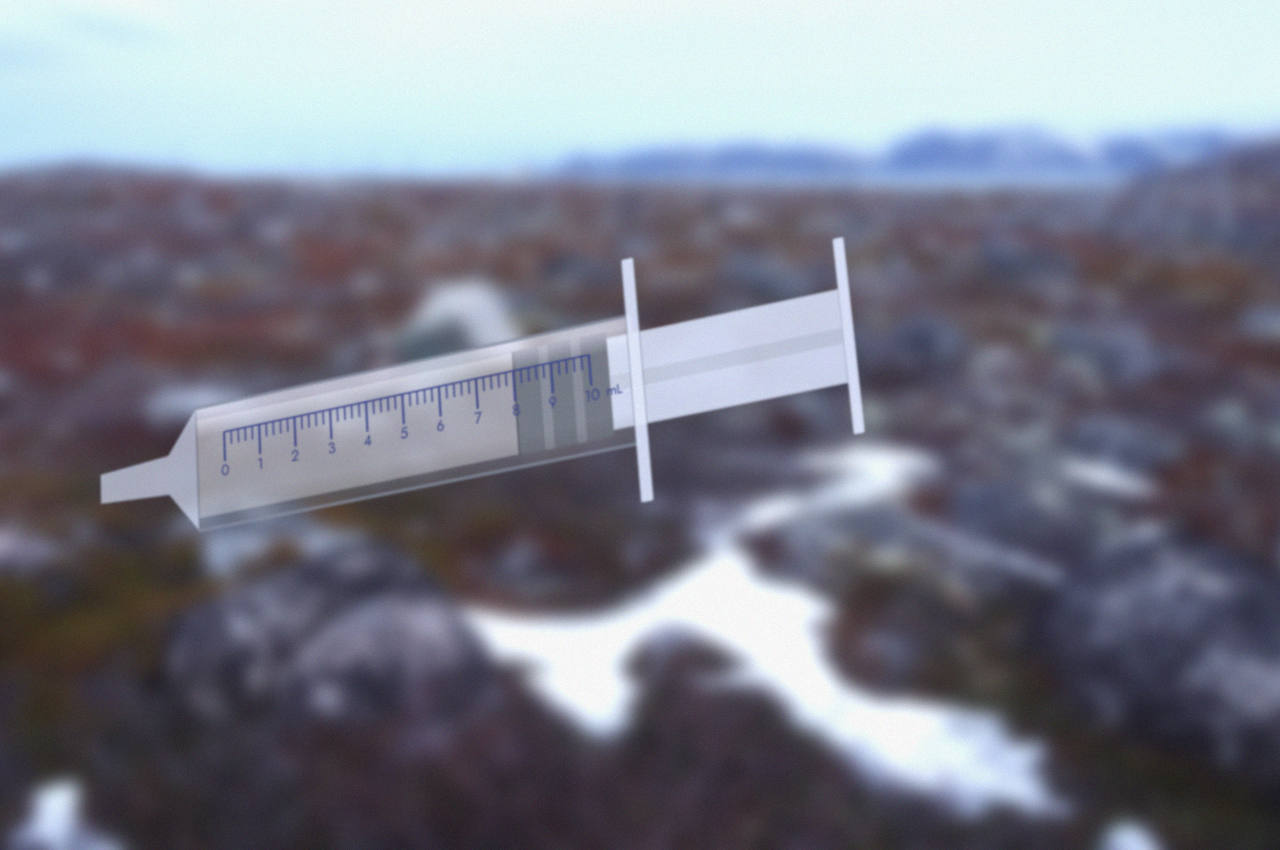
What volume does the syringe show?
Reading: 8 mL
